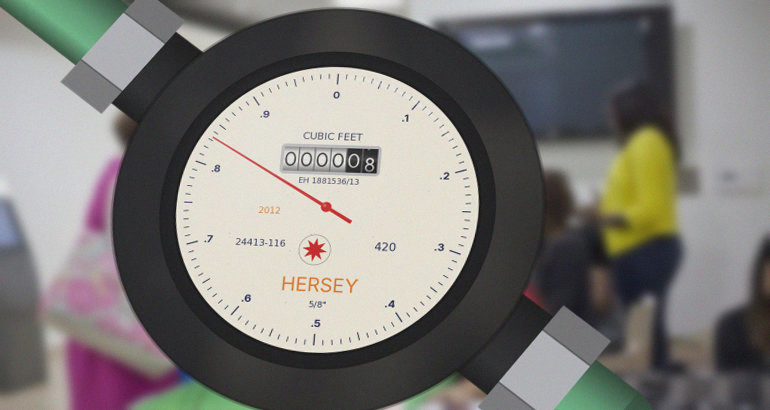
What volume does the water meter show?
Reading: 7.83 ft³
